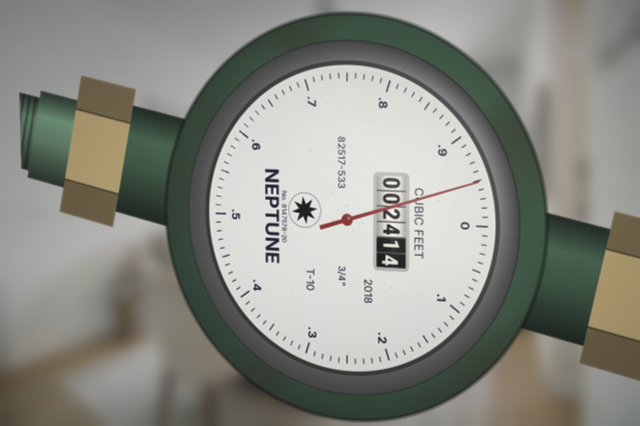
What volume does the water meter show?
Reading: 2413.95 ft³
